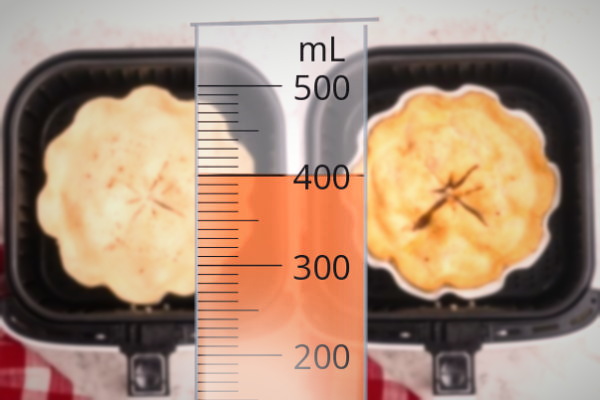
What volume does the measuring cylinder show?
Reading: 400 mL
